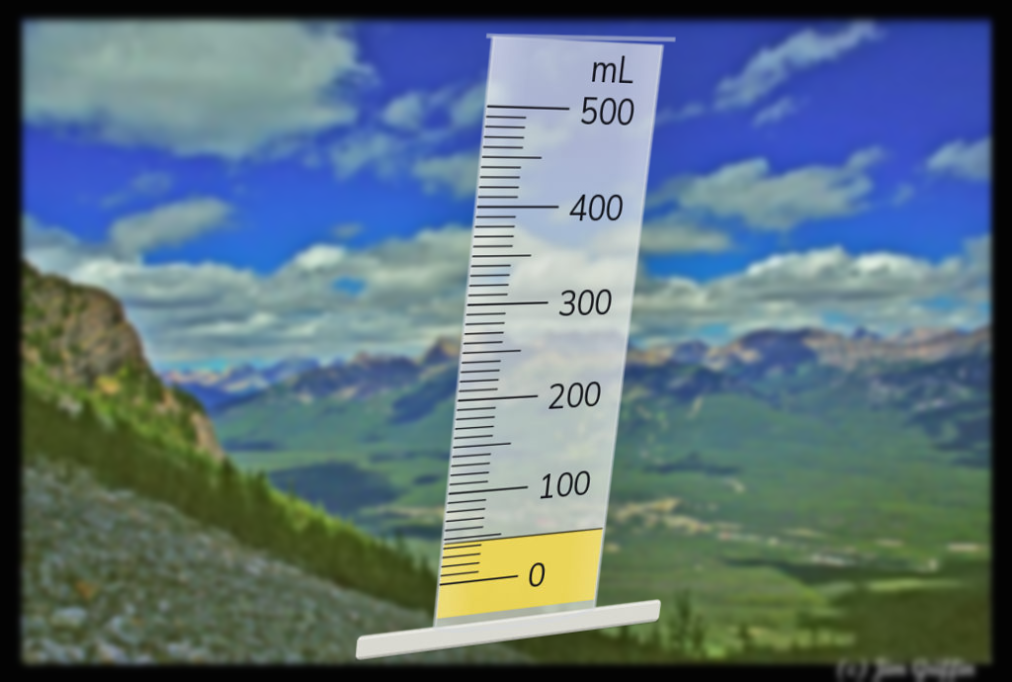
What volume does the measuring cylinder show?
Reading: 45 mL
